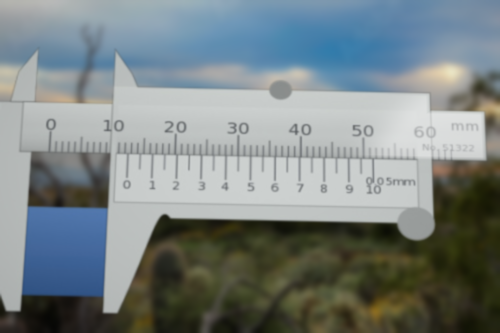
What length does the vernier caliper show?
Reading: 12.5 mm
